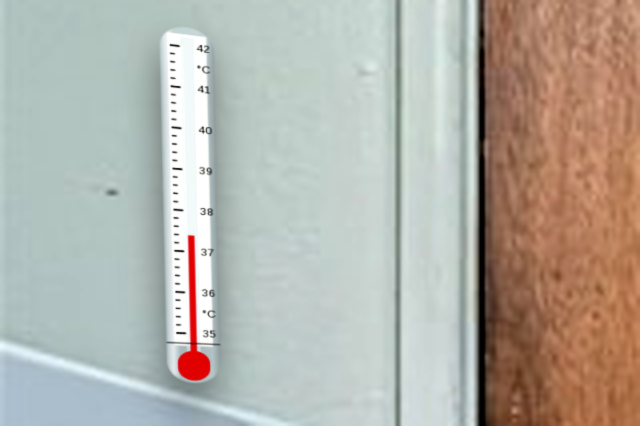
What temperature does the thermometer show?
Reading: 37.4 °C
